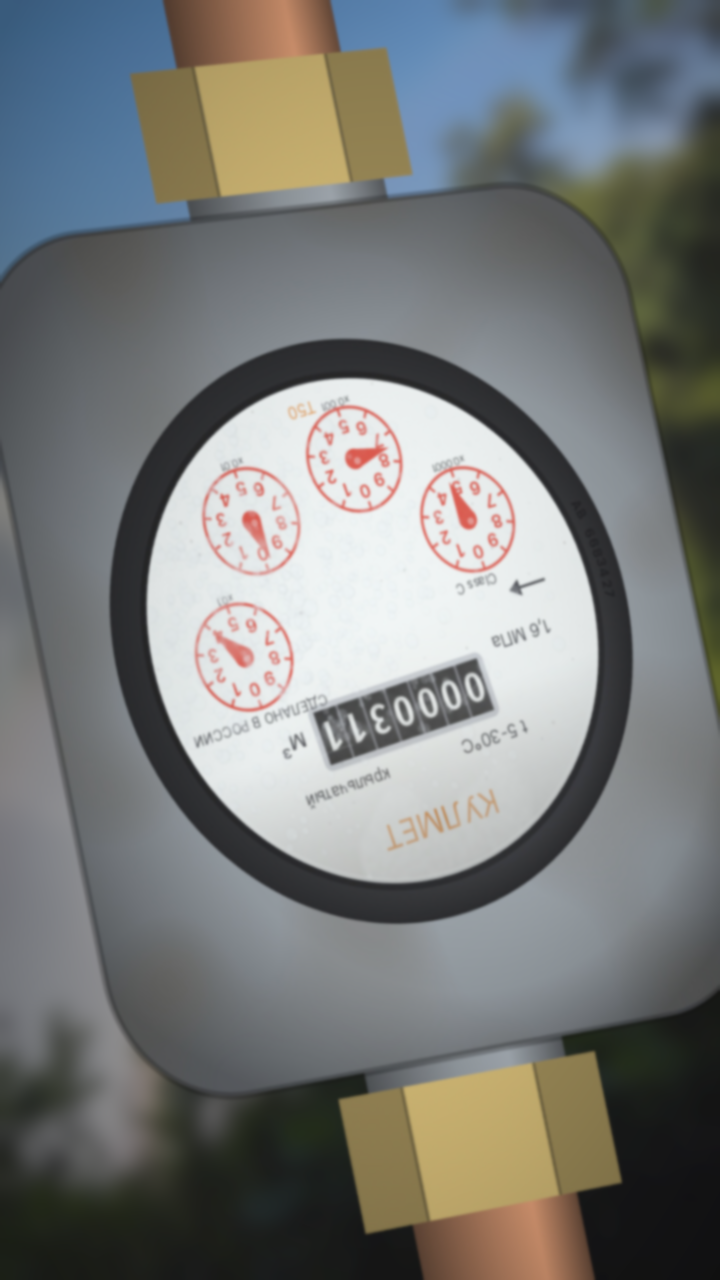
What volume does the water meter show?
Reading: 311.3974 m³
